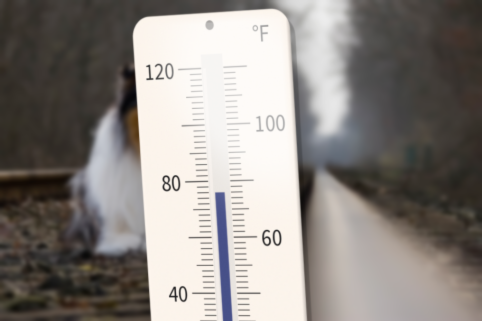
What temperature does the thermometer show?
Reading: 76 °F
